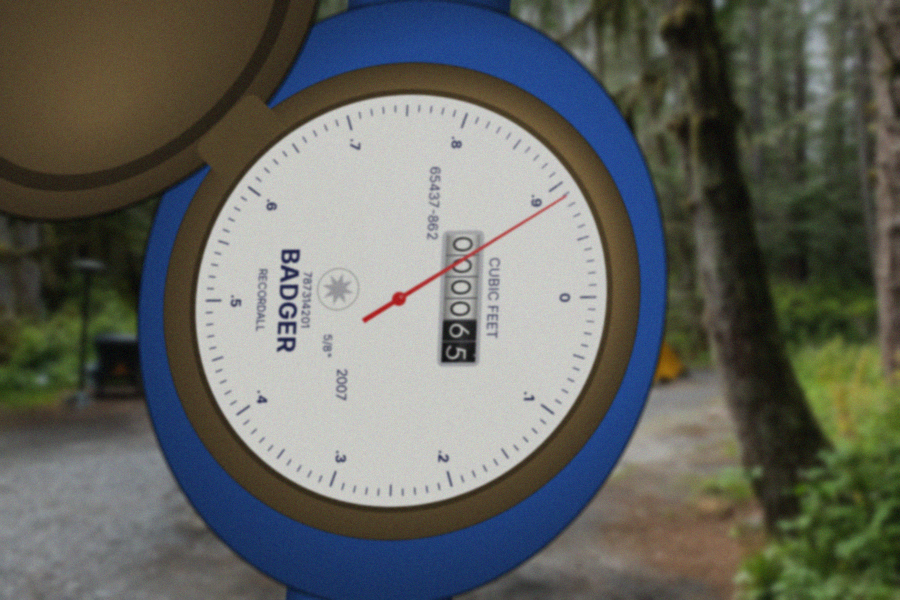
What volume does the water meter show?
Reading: 64.91 ft³
